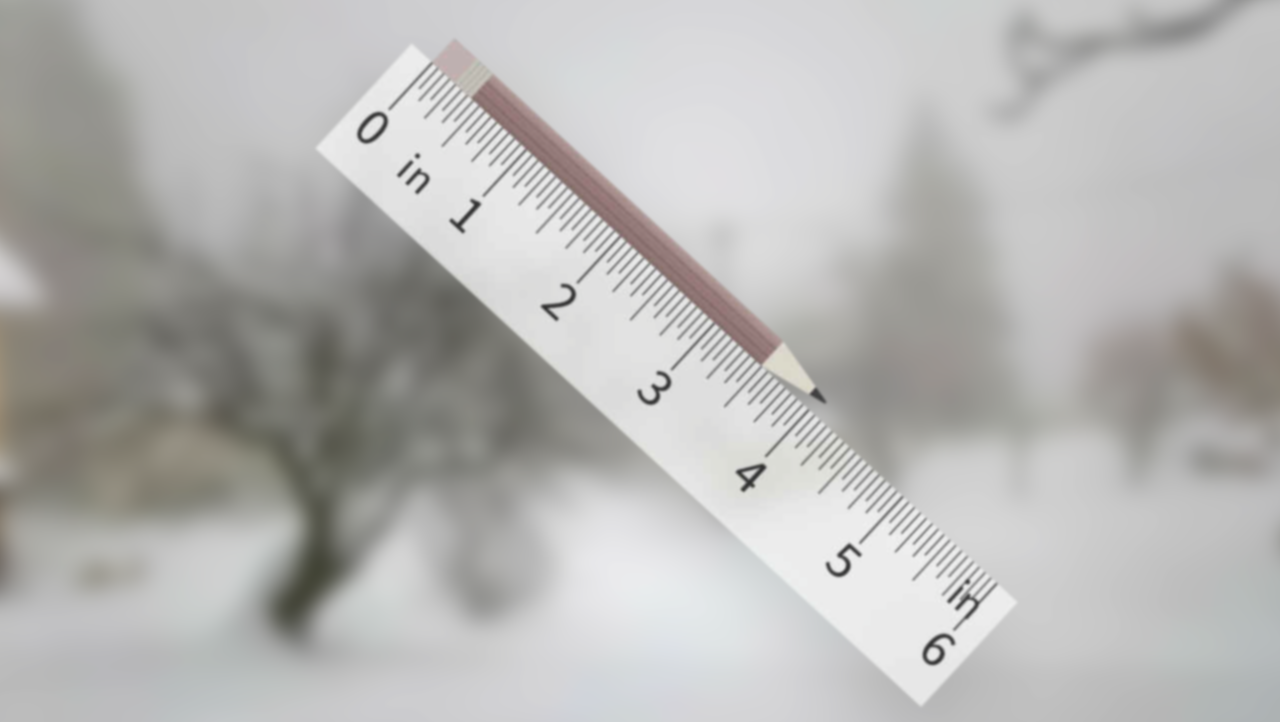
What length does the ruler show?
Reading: 4.0625 in
